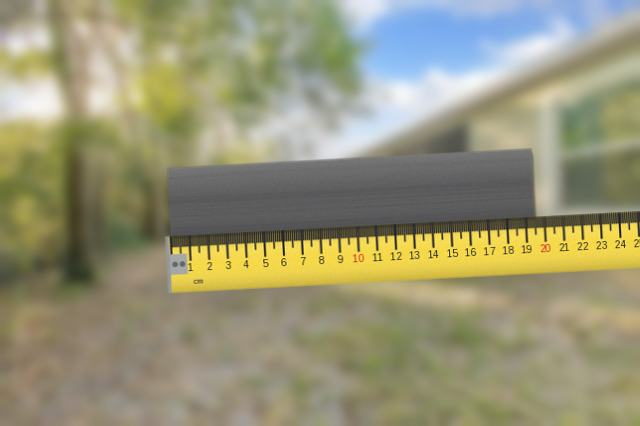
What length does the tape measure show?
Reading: 19.5 cm
